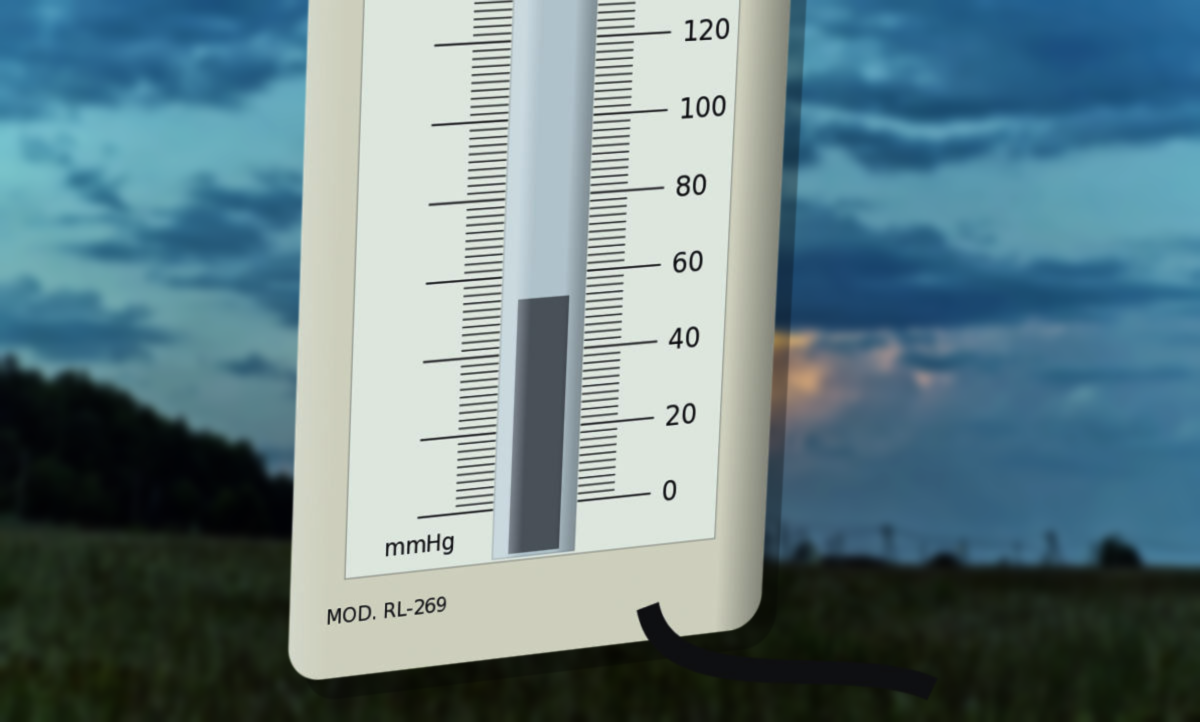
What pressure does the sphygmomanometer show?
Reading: 54 mmHg
